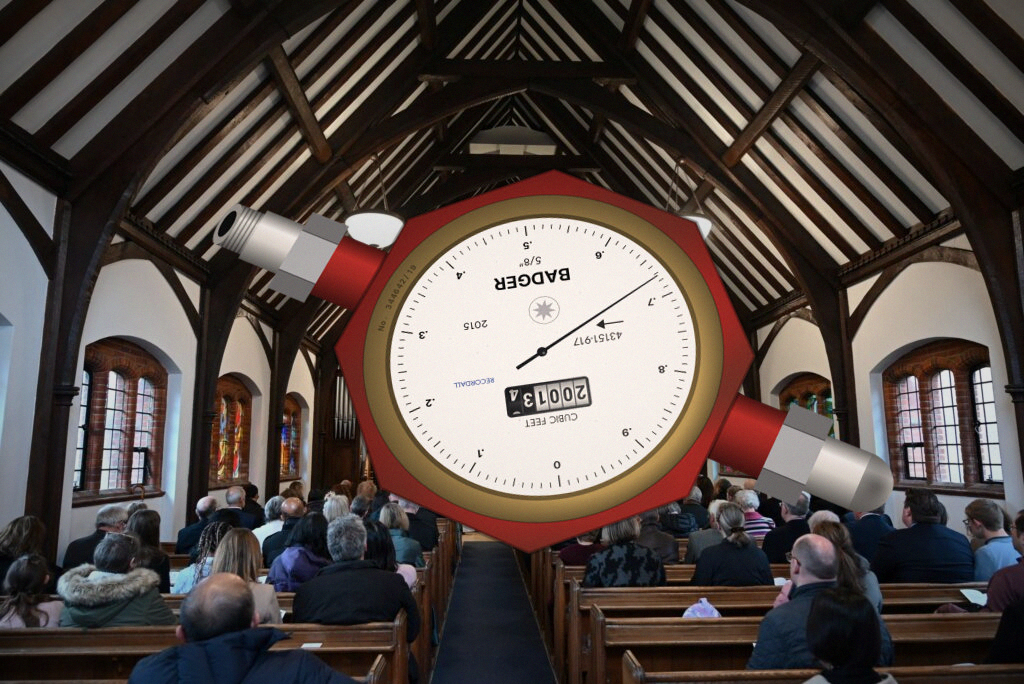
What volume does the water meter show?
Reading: 200133.67 ft³
